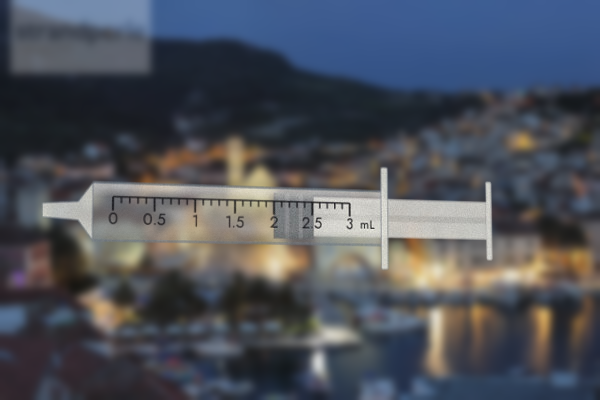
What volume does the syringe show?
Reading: 2 mL
